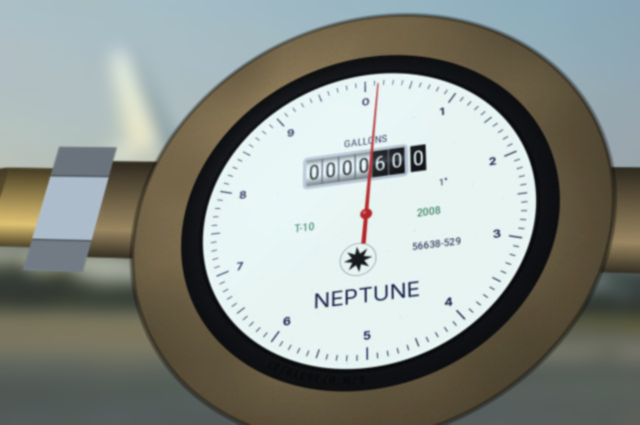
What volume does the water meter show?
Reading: 600.1 gal
